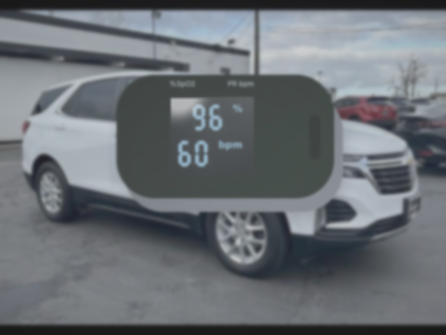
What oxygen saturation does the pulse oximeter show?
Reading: 96 %
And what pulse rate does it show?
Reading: 60 bpm
